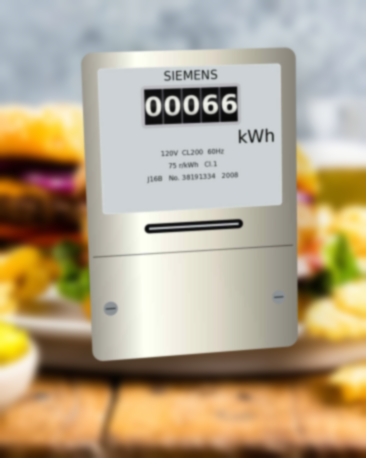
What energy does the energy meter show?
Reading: 66 kWh
